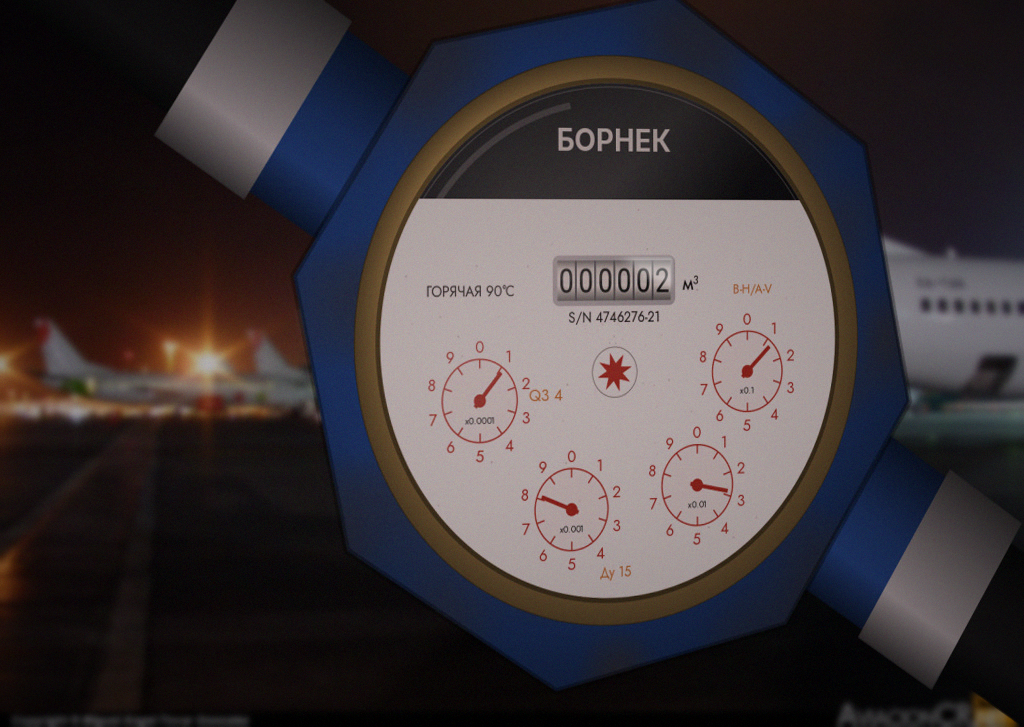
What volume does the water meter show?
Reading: 2.1281 m³
